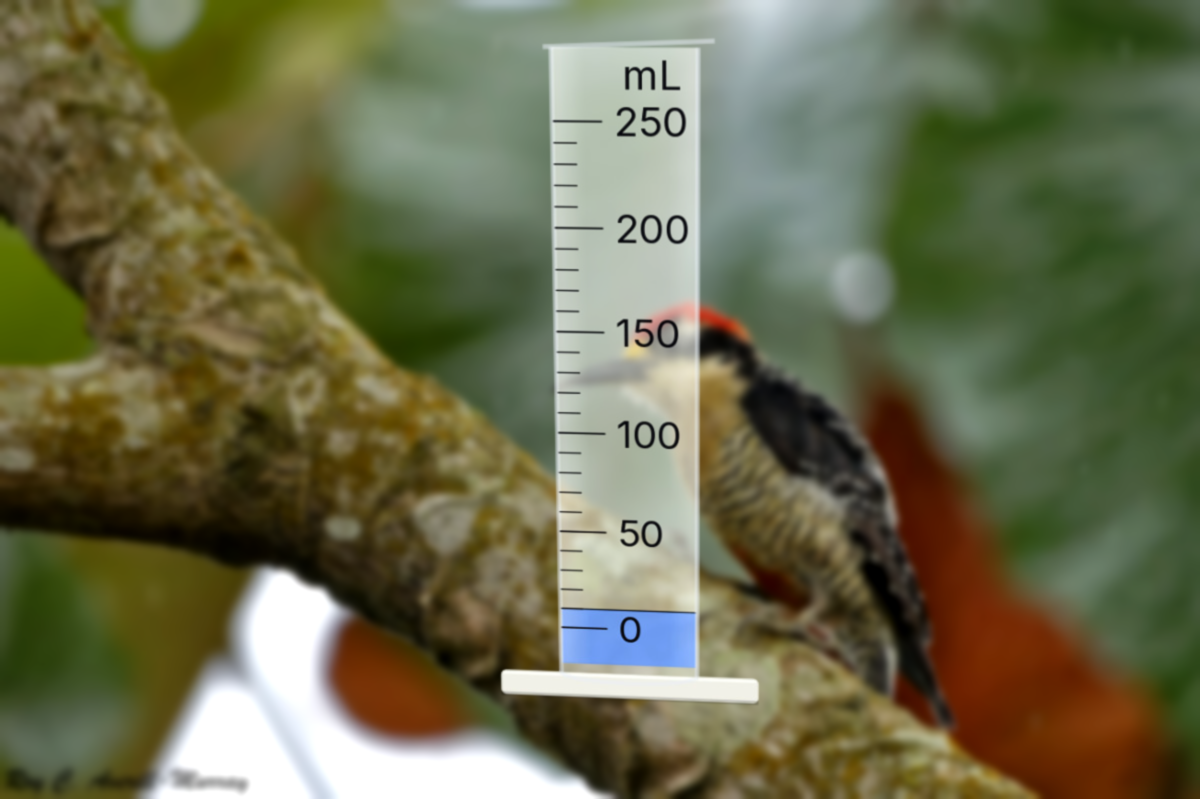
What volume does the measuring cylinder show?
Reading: 10 mL
